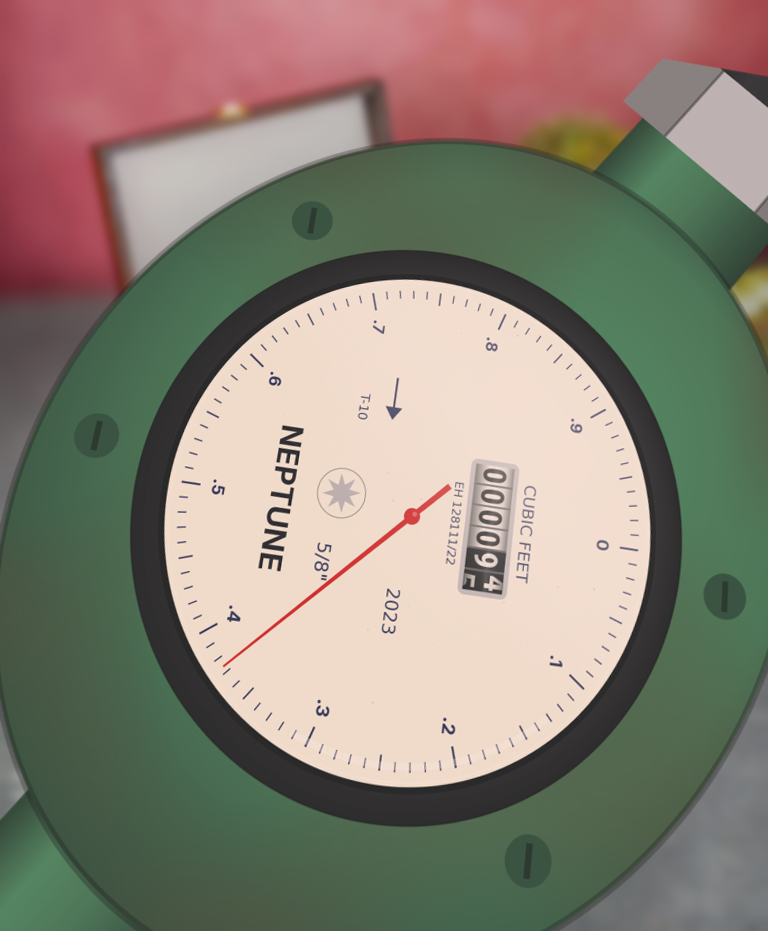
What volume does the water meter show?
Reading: 94.37 ft³
